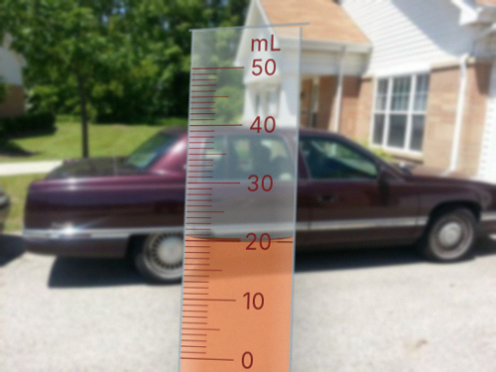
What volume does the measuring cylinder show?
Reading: 20 mL
